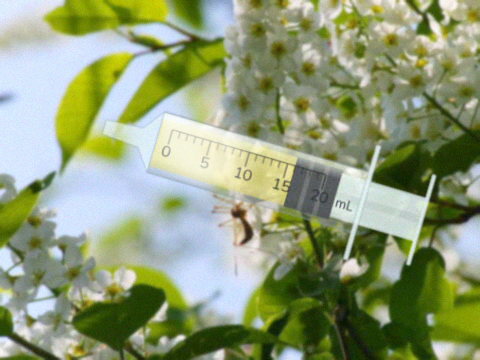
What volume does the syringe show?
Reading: 16 mL
